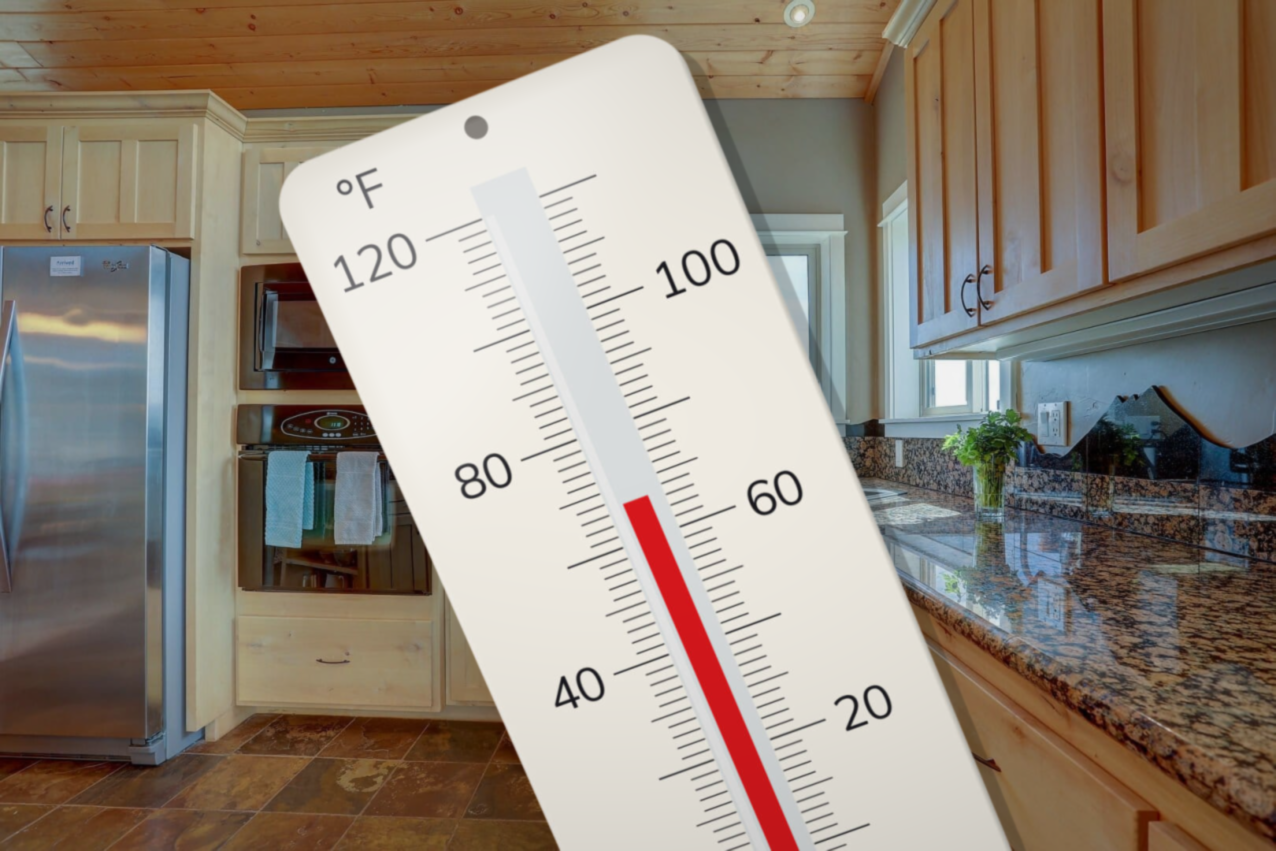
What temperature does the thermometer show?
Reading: 67 °F
